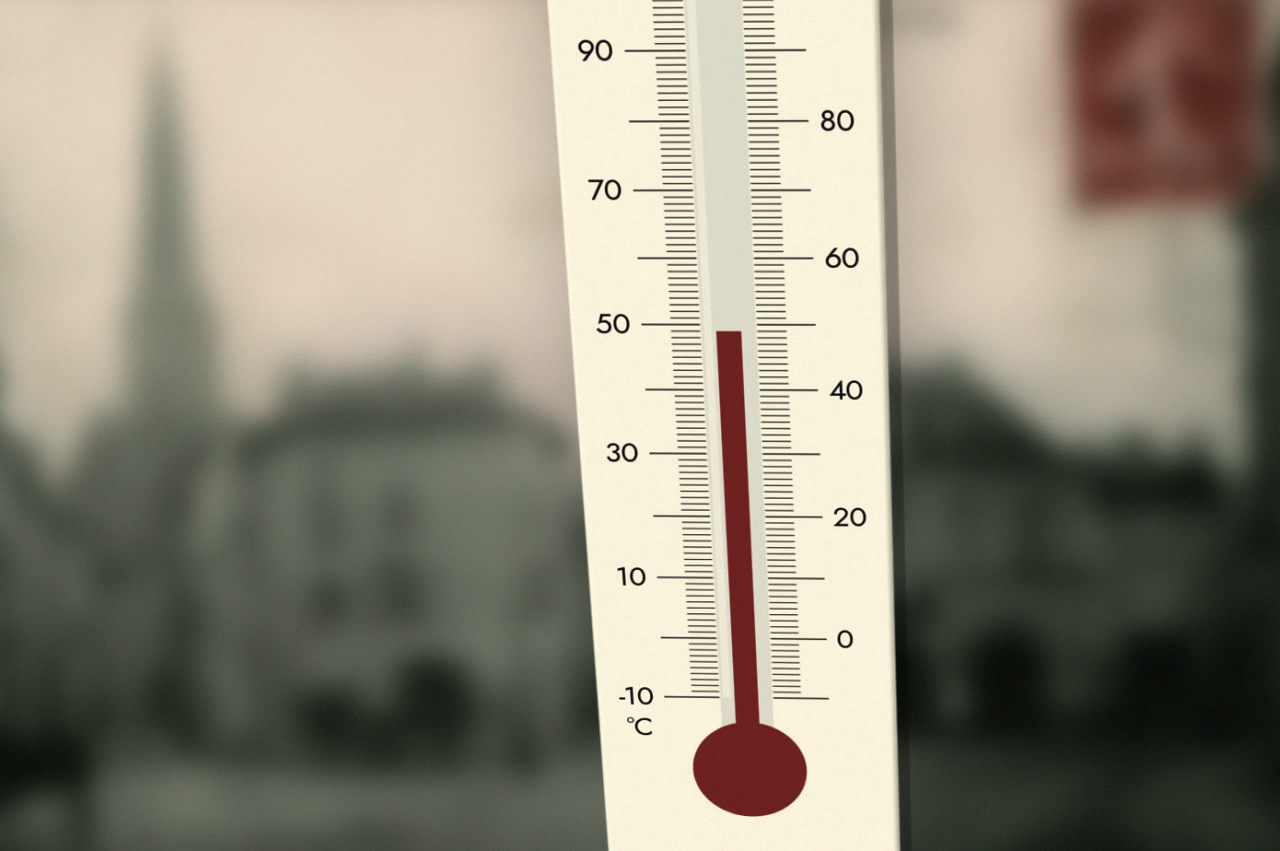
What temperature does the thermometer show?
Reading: 49 °C
